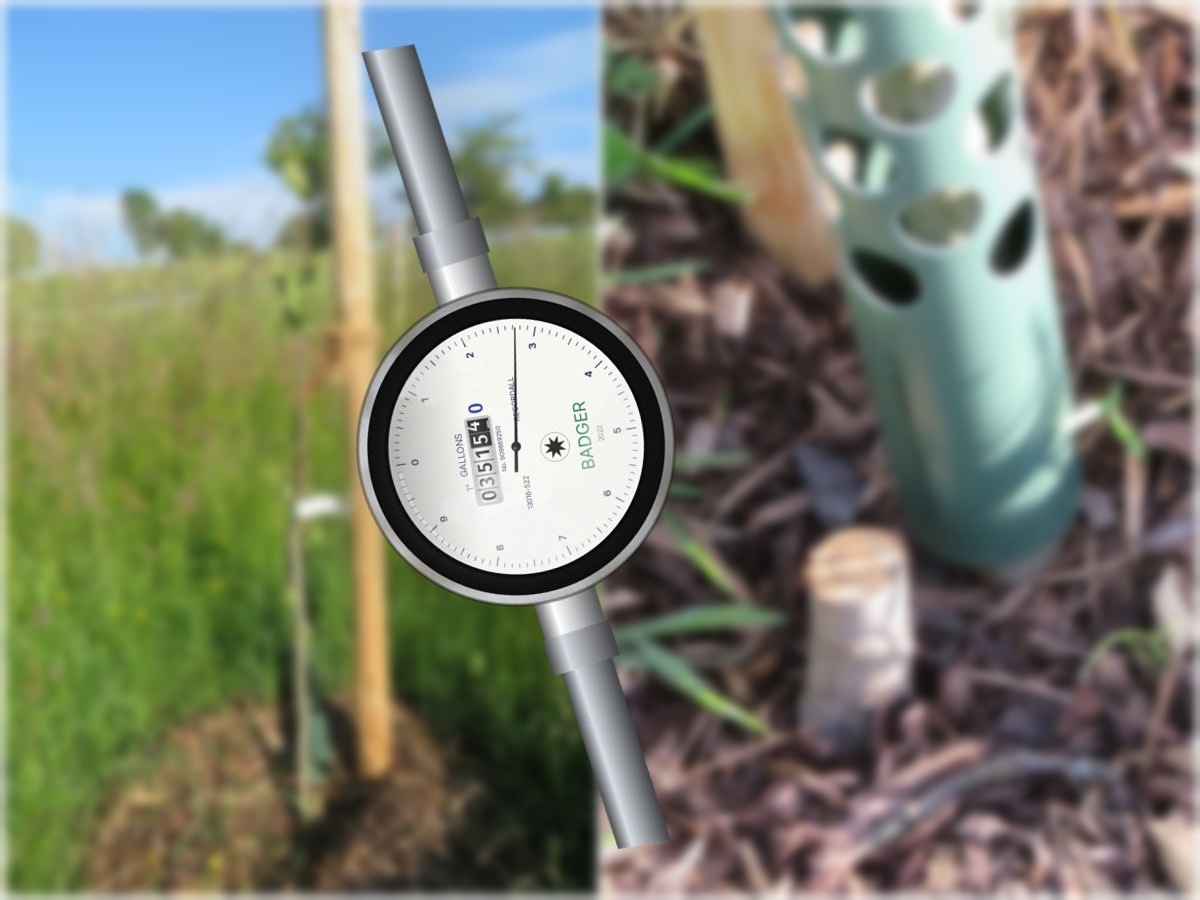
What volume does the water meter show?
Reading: 351542.7 gal
